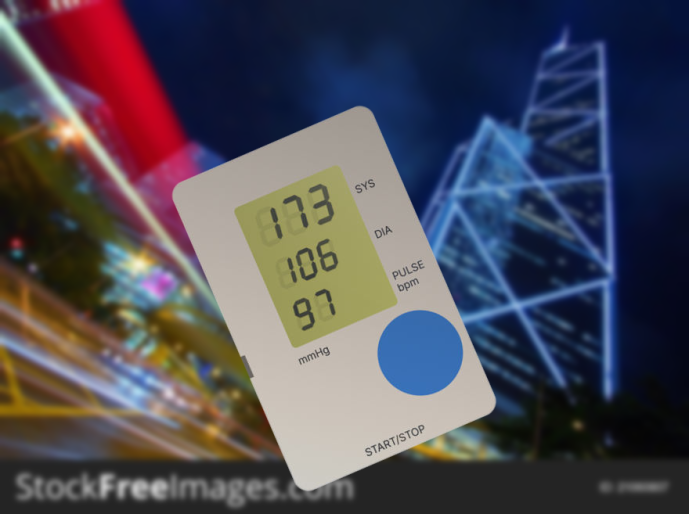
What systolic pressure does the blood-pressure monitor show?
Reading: 173 mmHg
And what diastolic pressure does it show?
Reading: 106 mmHg
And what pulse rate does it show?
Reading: 97 bpm
